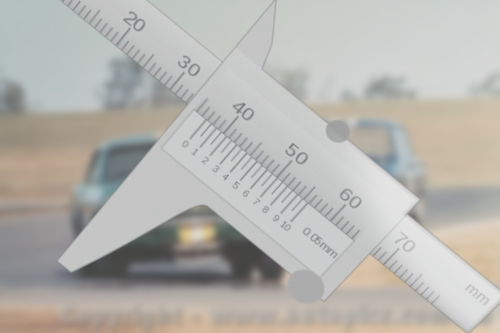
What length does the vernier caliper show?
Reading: 36.8 mm
